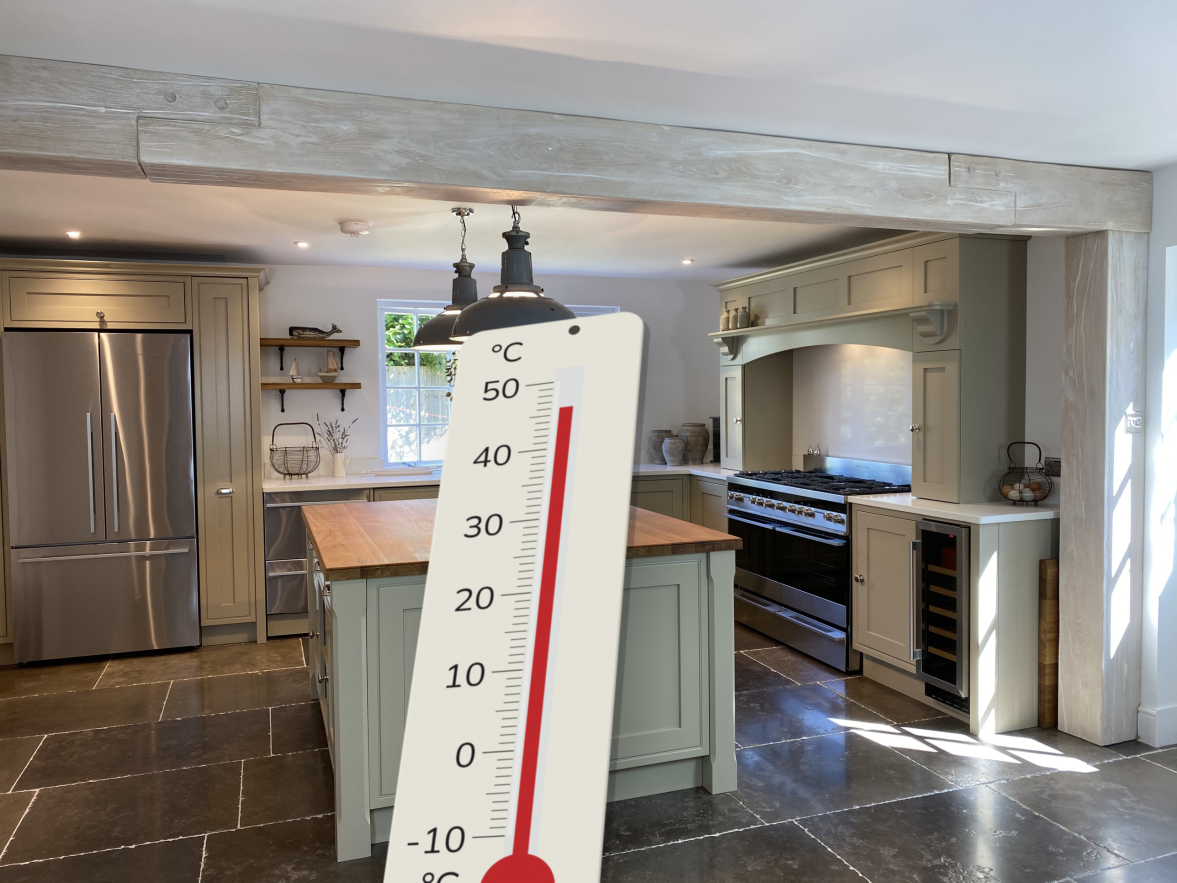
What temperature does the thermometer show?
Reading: 46 °C
